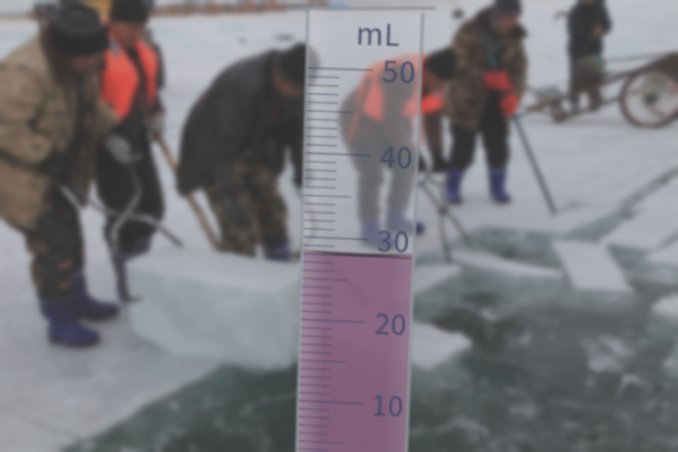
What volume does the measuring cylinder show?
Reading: 28 mL
